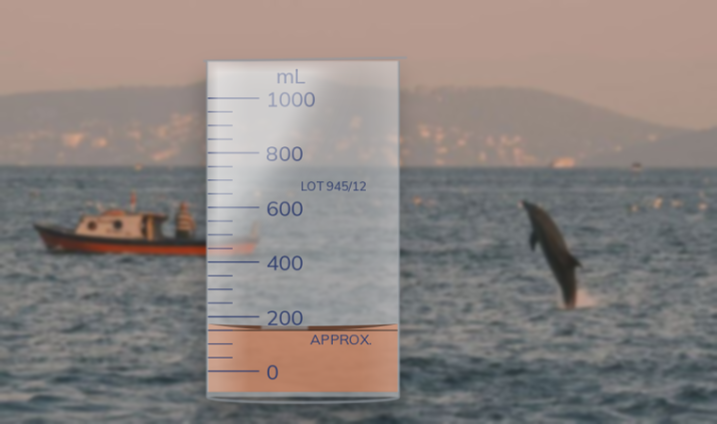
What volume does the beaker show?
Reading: 150 mL
